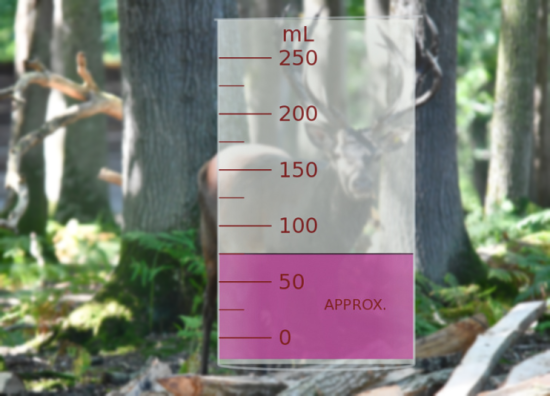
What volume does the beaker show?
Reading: 75 mL
